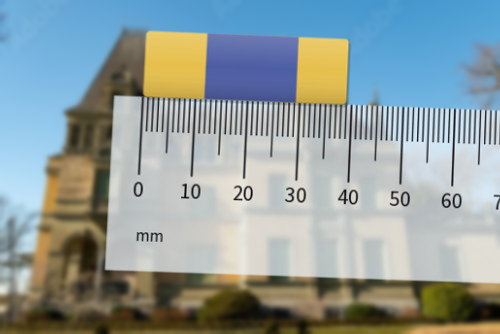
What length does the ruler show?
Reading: 39 mm
